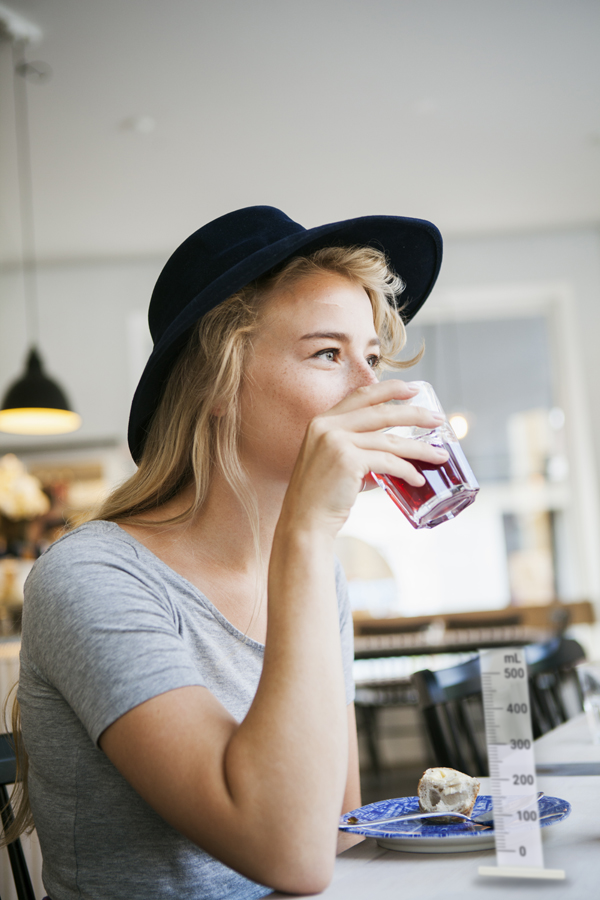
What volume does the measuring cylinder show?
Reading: 300 mL
